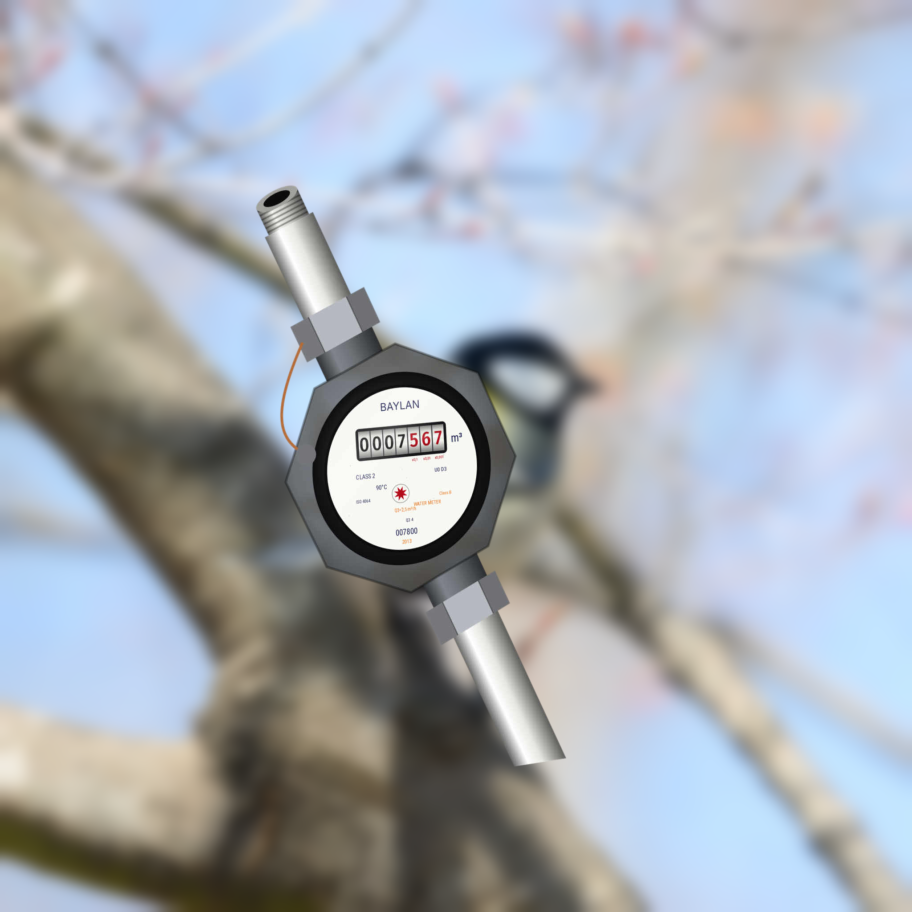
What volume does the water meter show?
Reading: 7.567 m³
